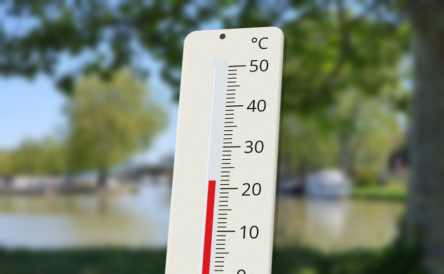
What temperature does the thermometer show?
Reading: 22 °C
